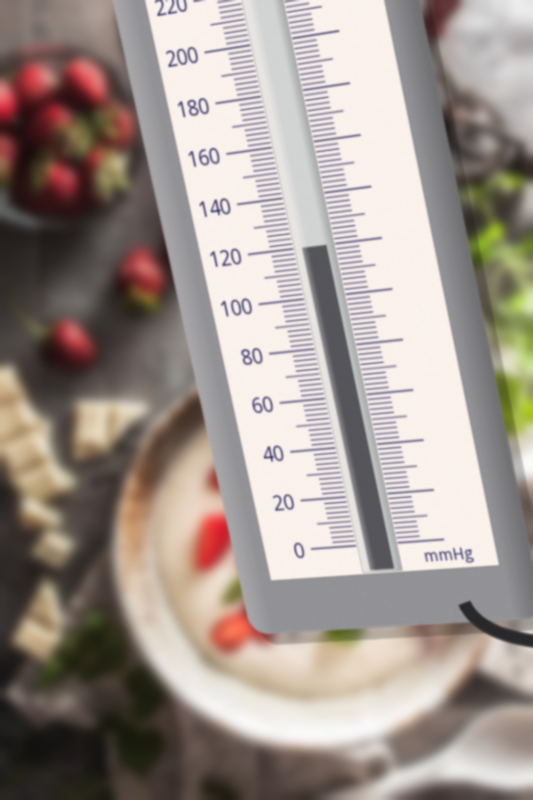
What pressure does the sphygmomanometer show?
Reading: 120 mmHg
